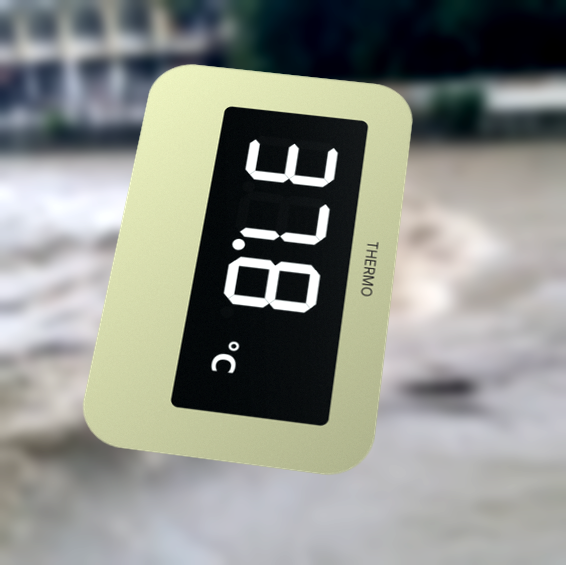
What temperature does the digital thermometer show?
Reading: 37.8 °C
